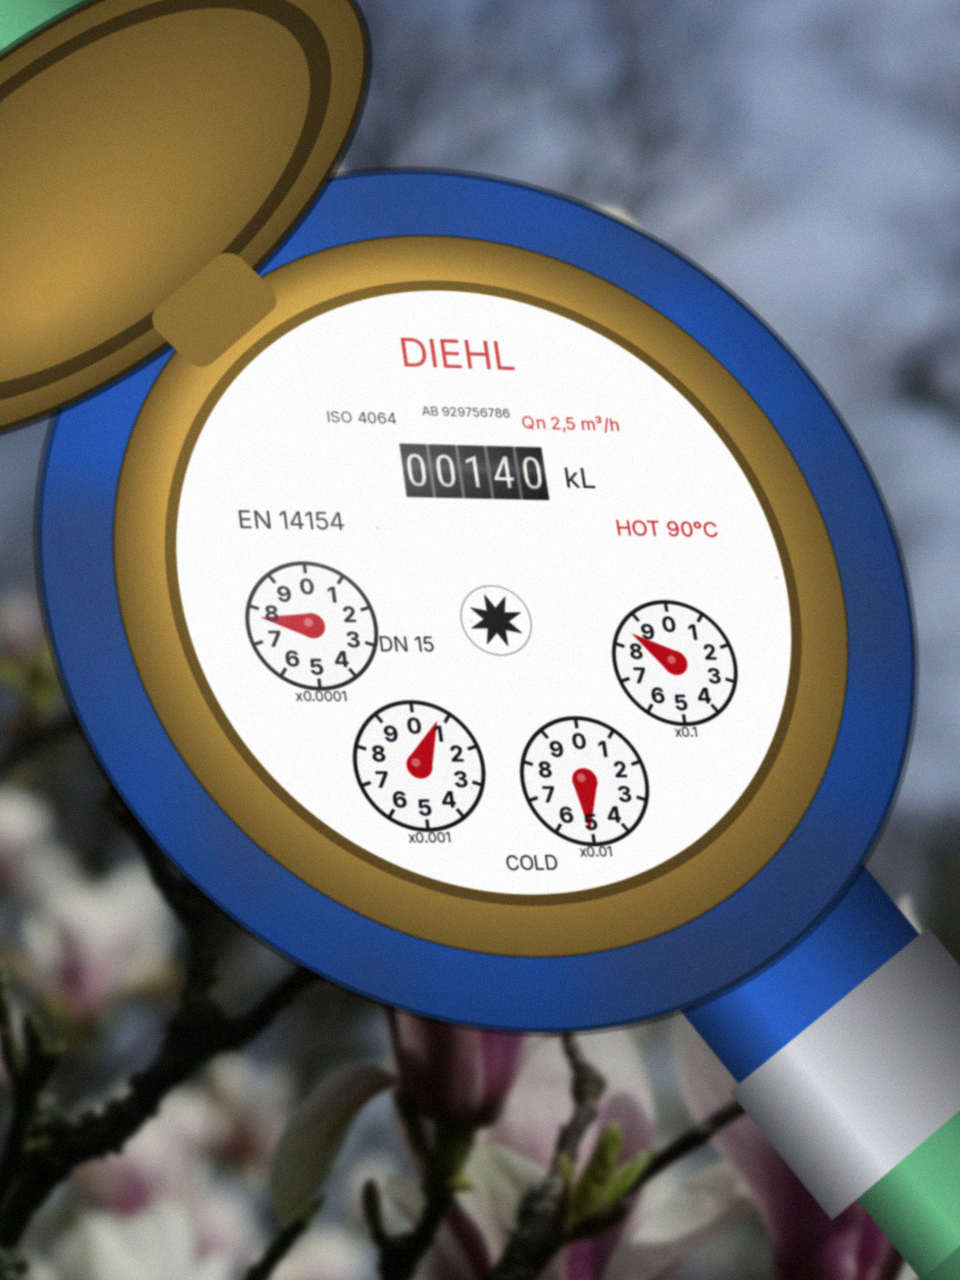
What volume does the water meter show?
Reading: 140.8507 kL
